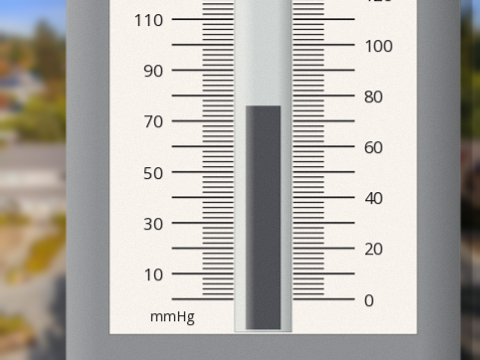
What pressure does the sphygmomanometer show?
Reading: 76 mmHg
